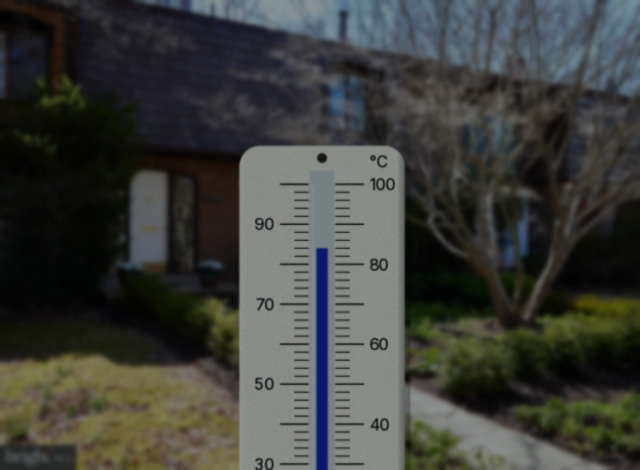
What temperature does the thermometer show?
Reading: 84 °C
